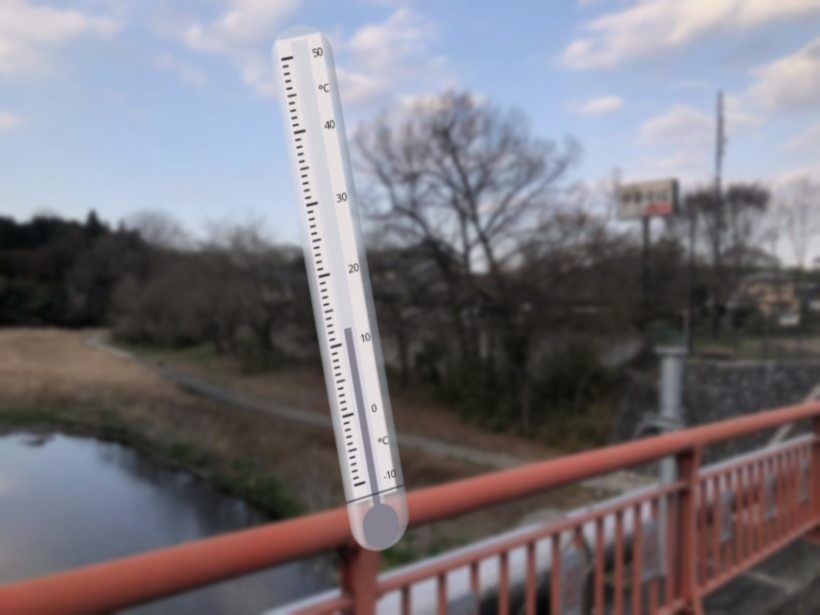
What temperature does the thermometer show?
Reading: 12 °C
